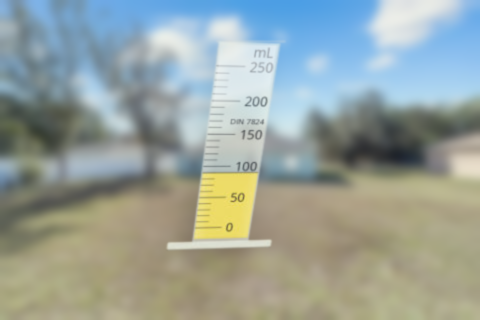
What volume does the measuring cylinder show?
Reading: 90 mL
